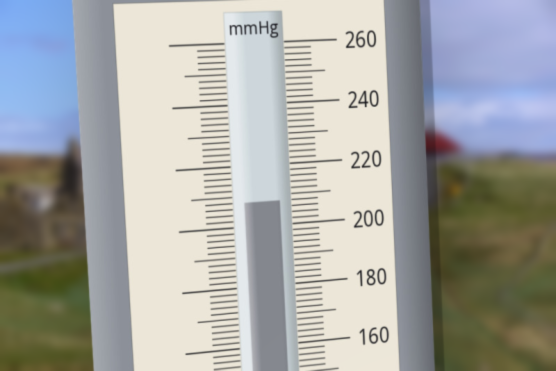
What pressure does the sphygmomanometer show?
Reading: 208 mmHg
